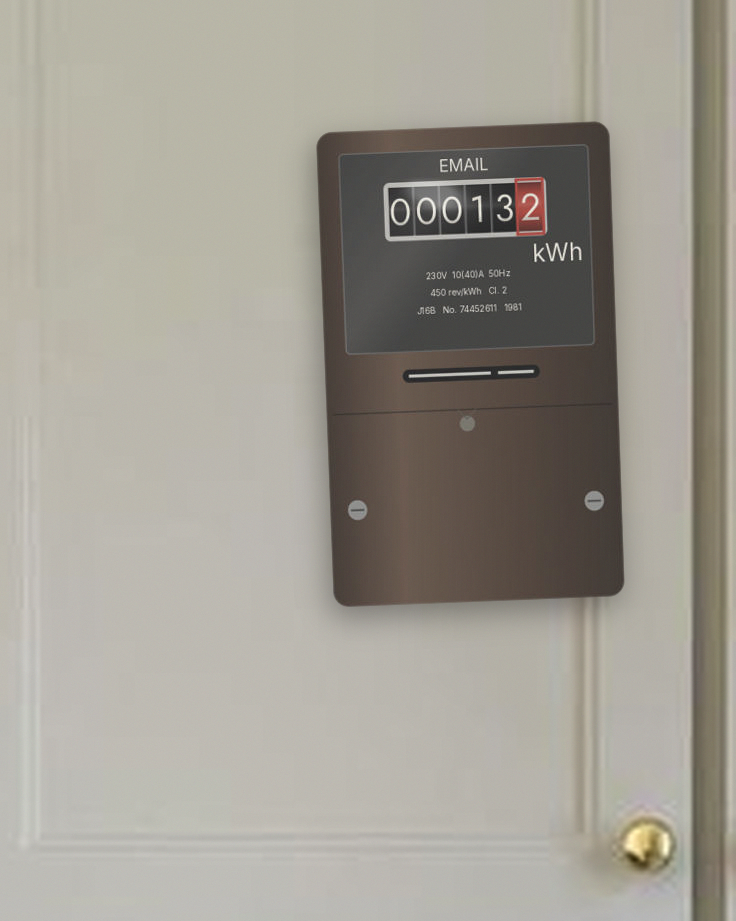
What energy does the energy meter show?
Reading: 13.2 kWh
